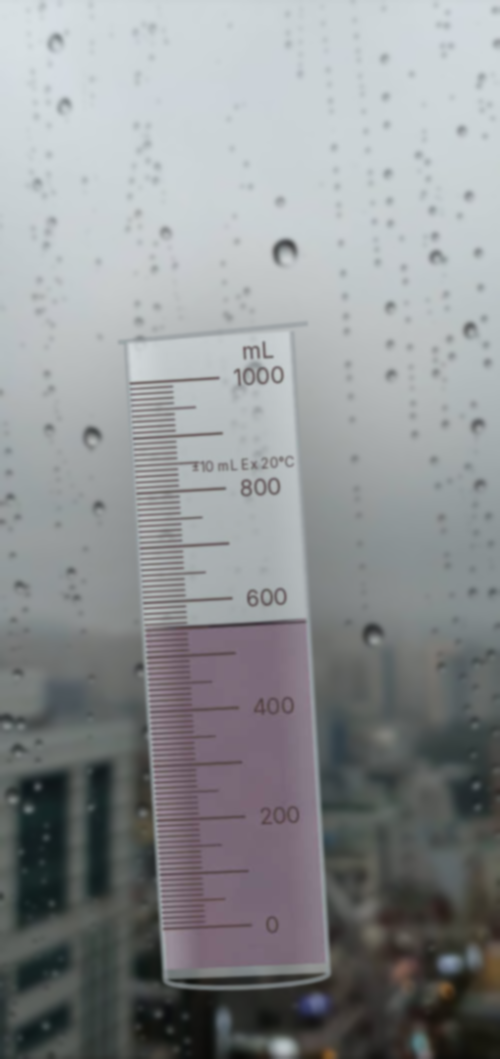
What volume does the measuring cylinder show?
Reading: 550 mL
